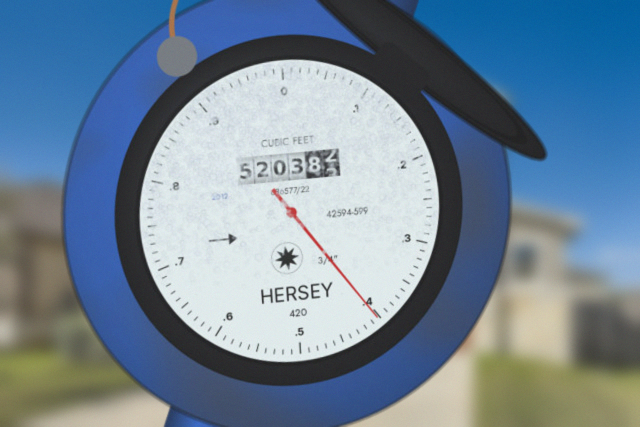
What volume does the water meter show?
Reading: 520382.40 ft³
